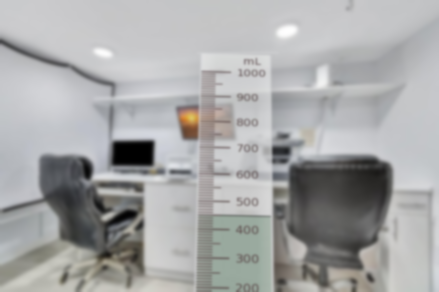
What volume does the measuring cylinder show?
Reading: 450 mL
